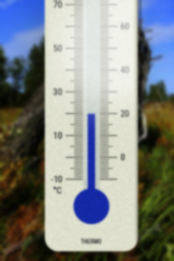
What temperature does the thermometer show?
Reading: 20 °C
